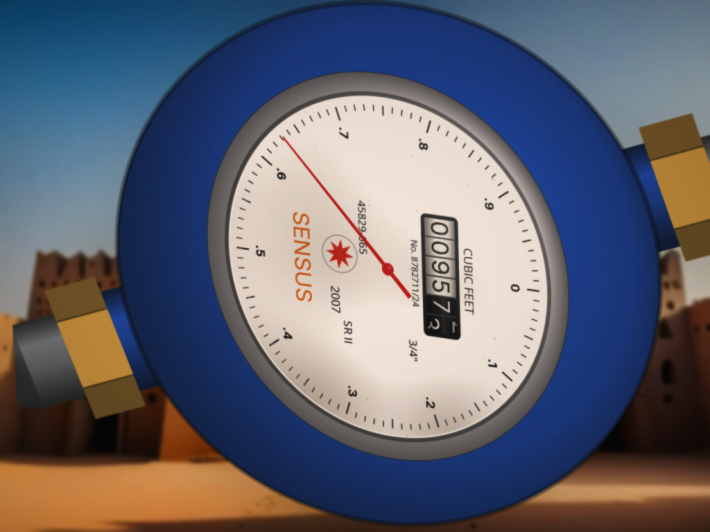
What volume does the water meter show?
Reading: 9572.63 ft³
